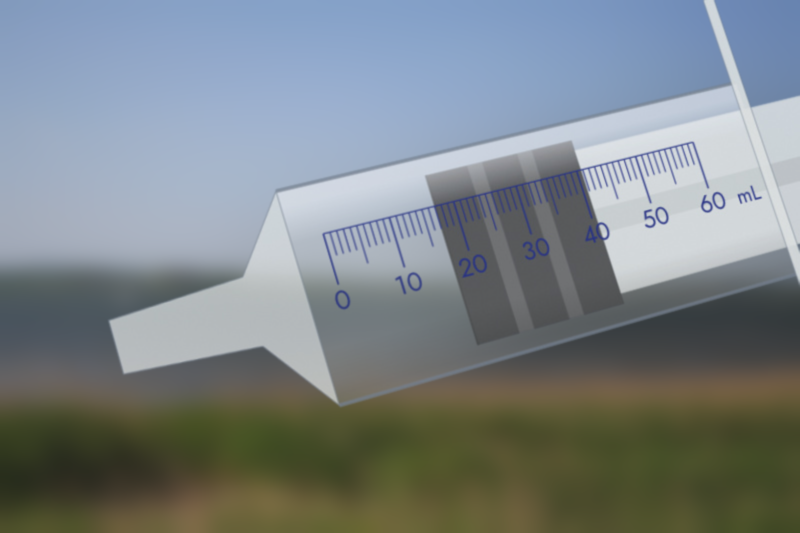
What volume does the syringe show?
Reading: 17 mL
